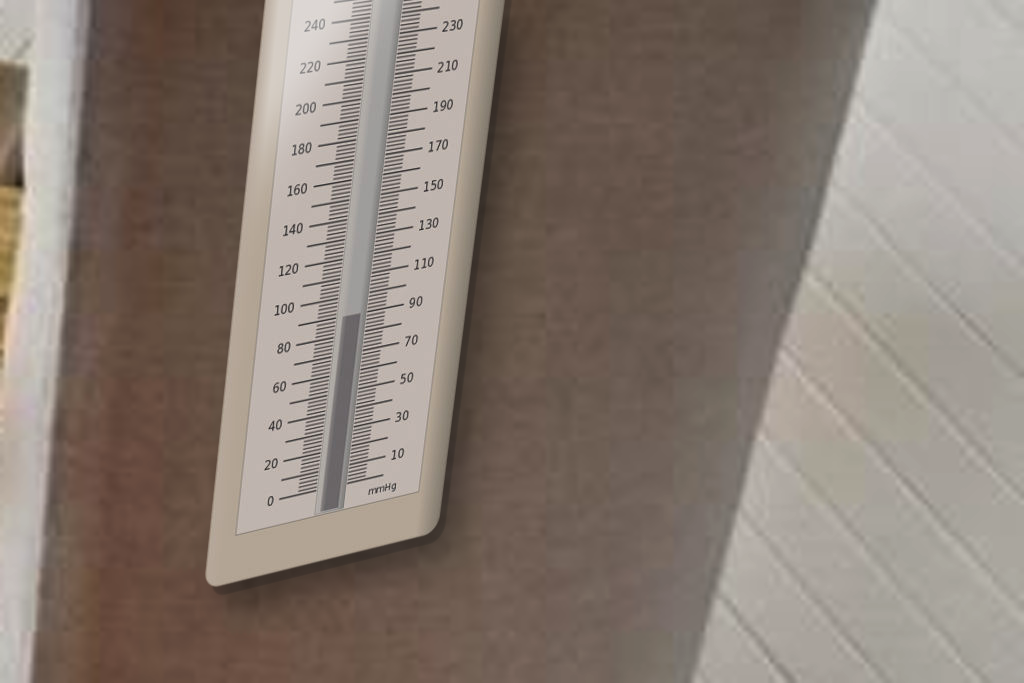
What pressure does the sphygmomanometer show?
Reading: 90 mmHg
